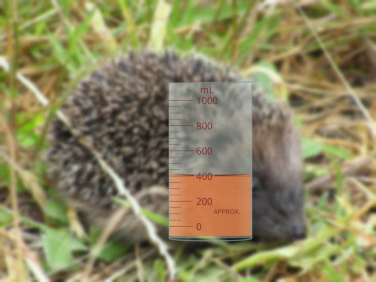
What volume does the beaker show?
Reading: 400 mL
